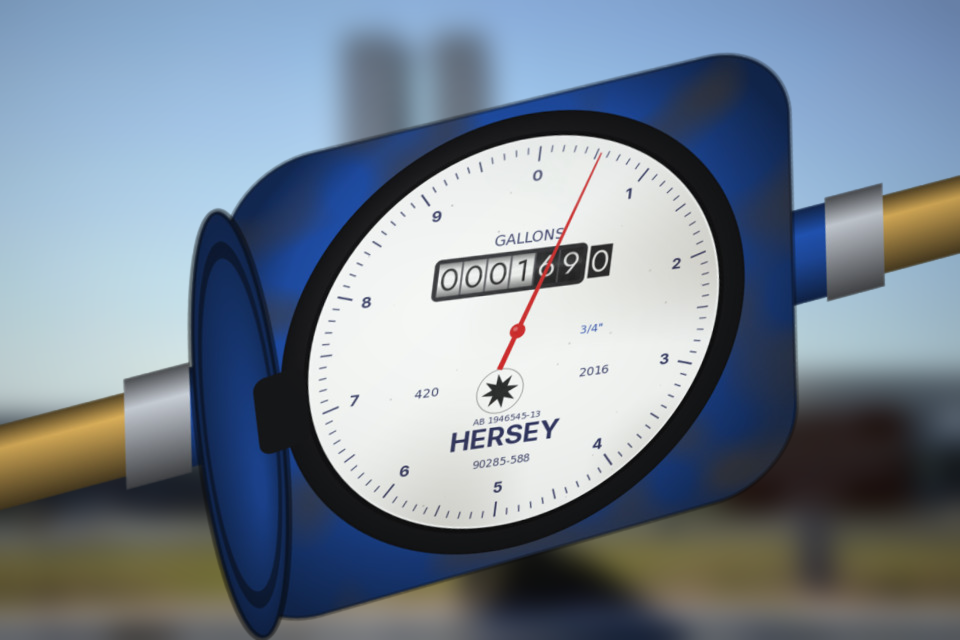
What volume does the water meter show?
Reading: 1690.5 gal
